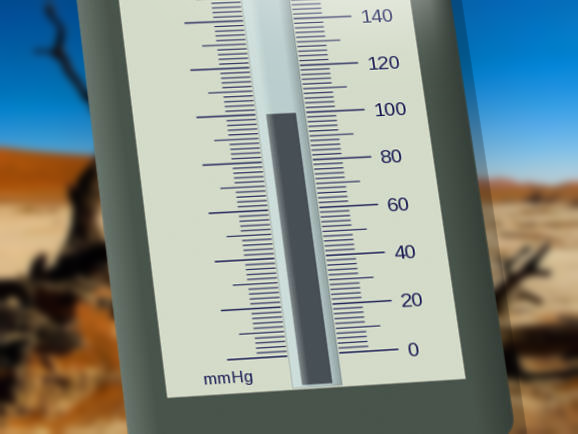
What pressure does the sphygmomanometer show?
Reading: 100 mmHg
